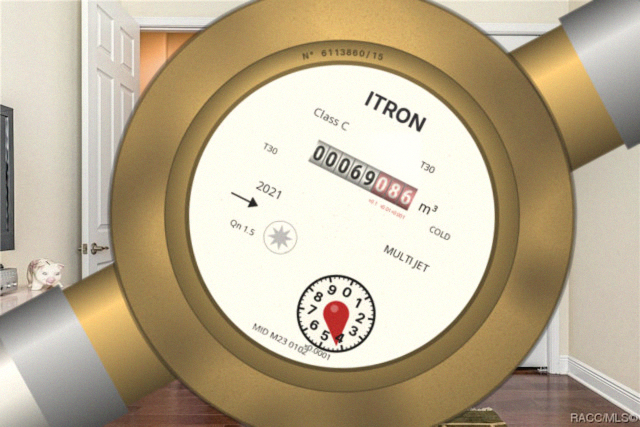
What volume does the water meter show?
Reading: 69.0864 m³
